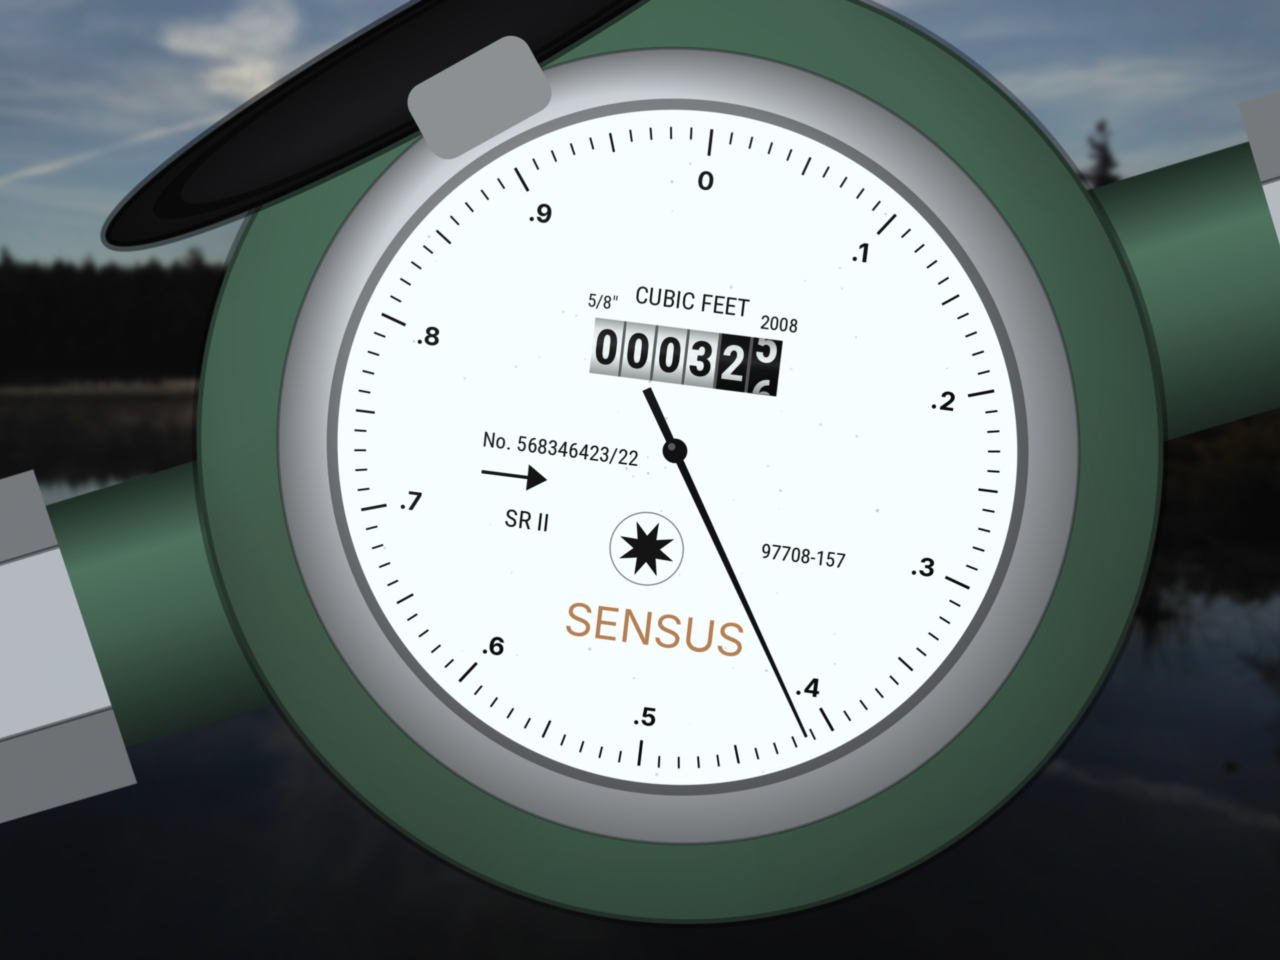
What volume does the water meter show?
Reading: 325.41 ft³
